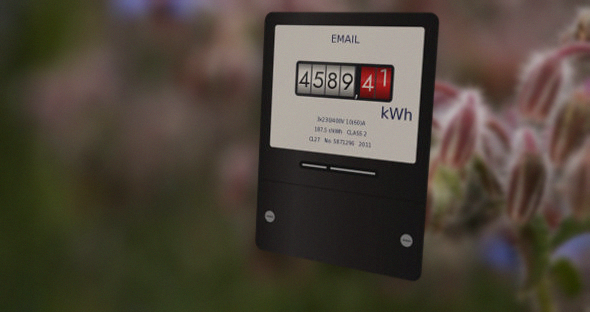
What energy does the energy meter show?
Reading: 4589.41 kWh
